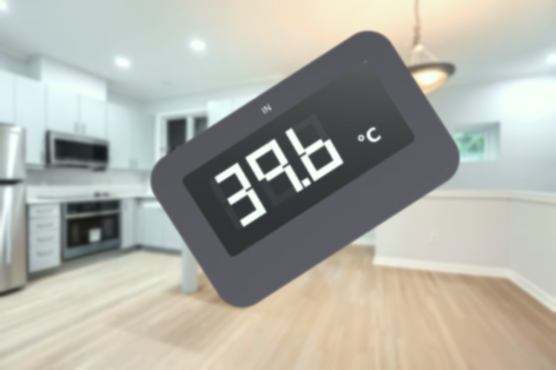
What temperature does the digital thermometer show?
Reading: 39.6 °C
